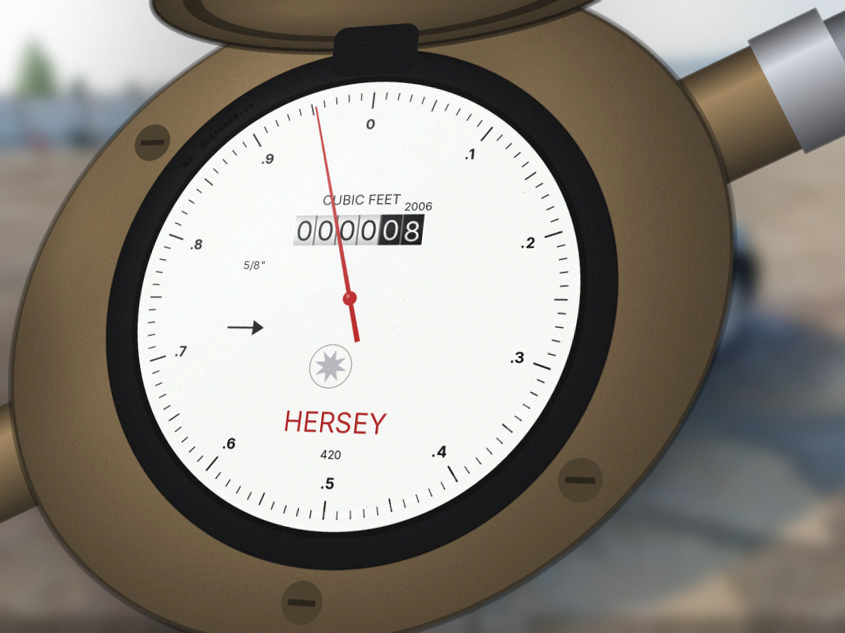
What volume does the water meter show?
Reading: 7.95 ft³
